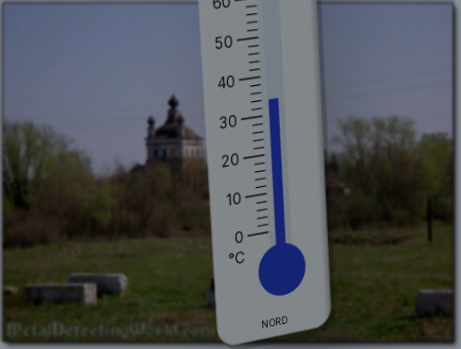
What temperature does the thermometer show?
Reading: 34 °C
